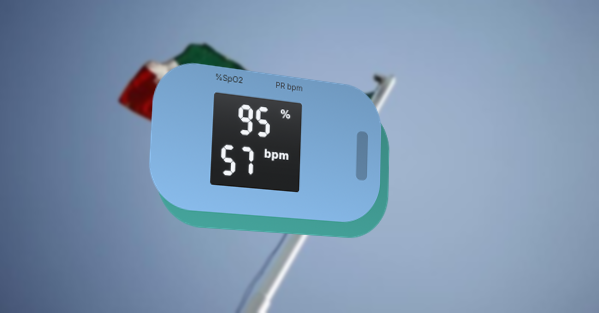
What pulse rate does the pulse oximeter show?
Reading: 57 bpm
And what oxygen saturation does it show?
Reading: 95 %
